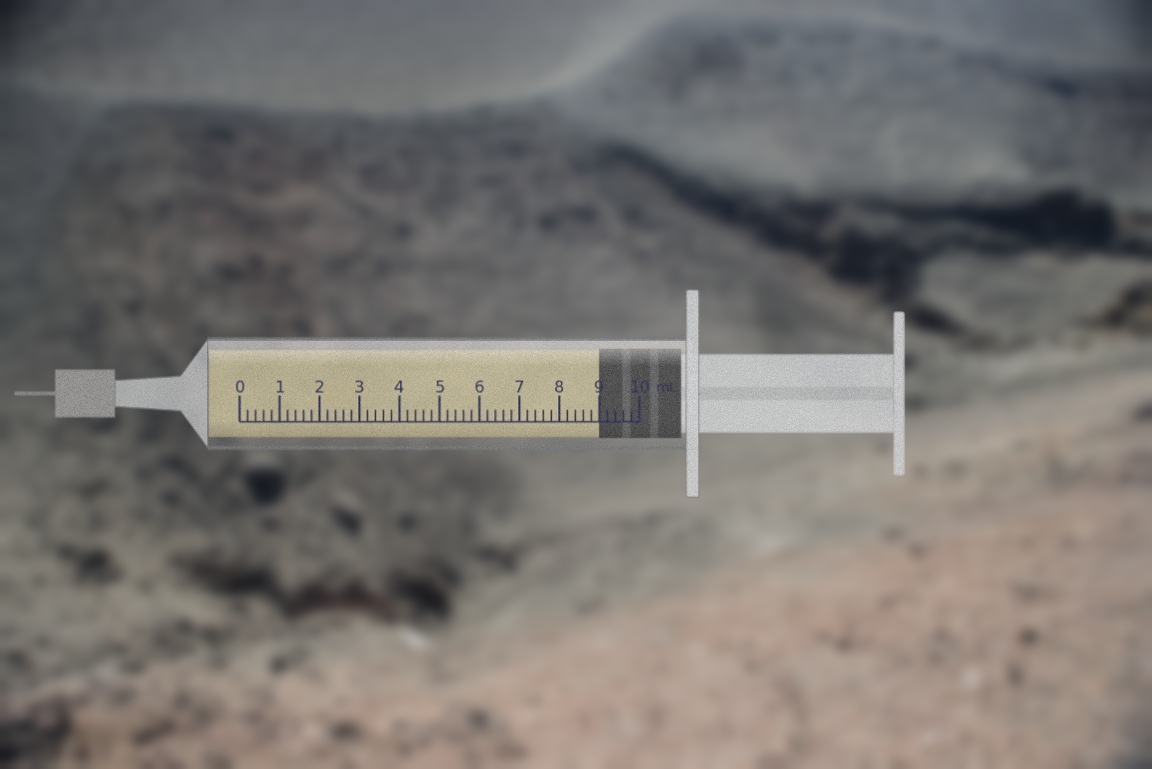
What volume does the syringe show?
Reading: 9 mL
